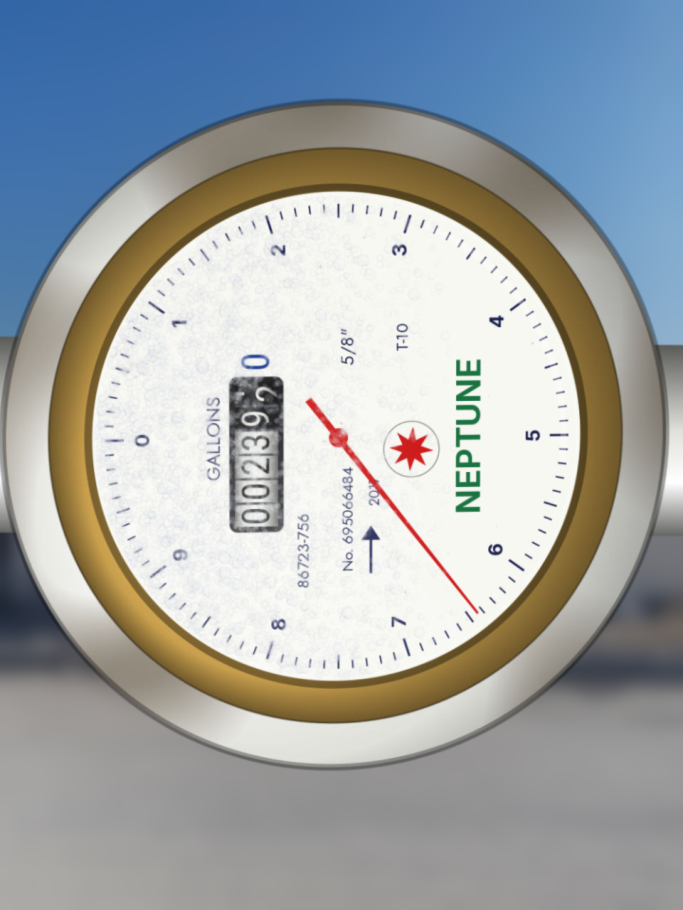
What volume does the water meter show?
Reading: 23916.4 gal
